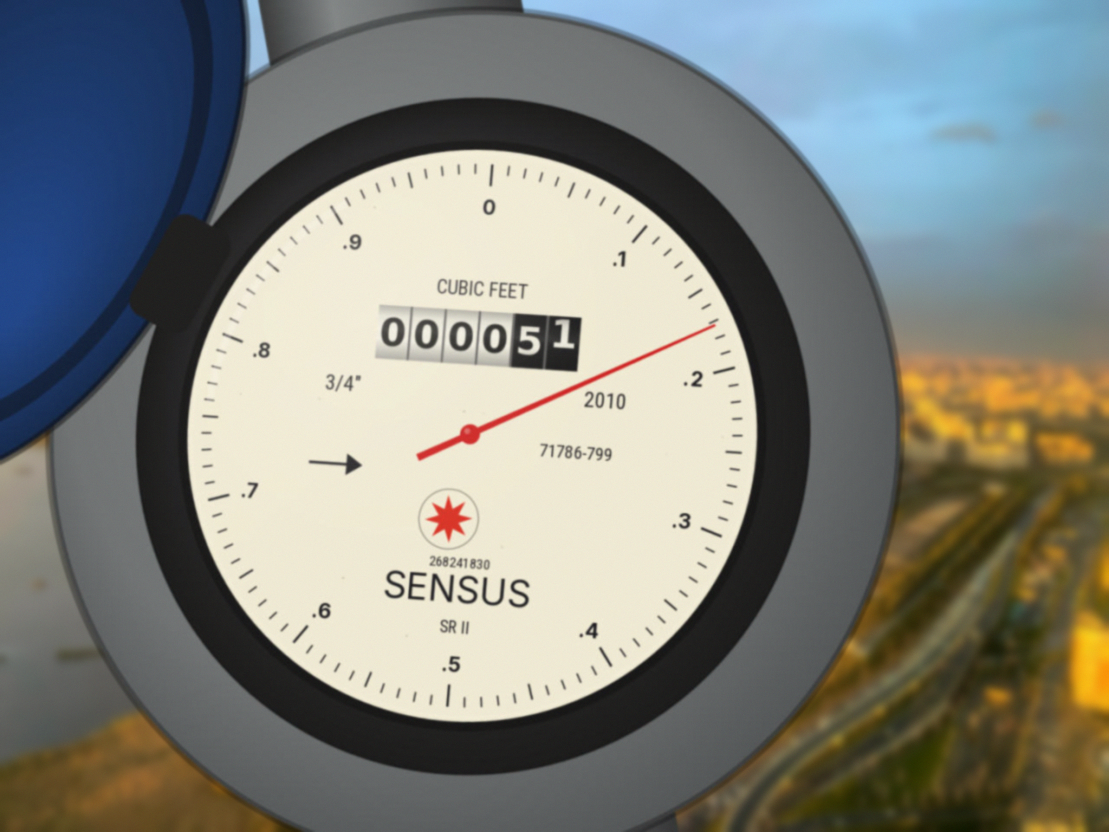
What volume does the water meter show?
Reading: 51.17 ft³
